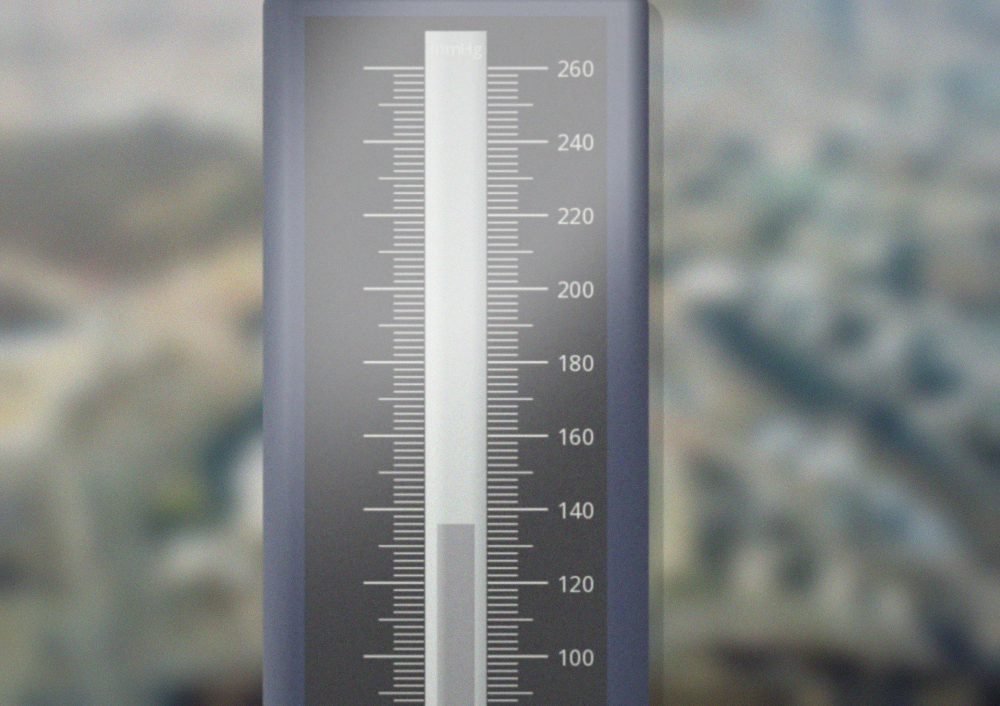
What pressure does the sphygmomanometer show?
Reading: 136 mmHg
